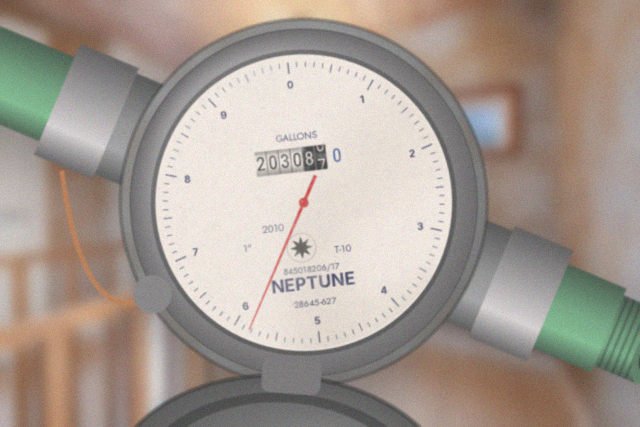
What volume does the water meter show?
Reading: 2030865.8 gal
